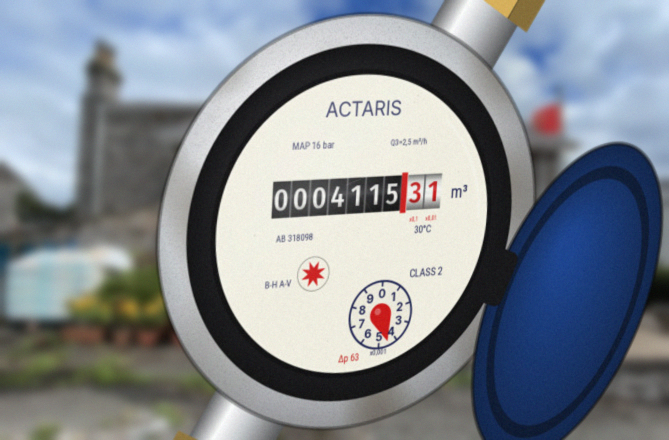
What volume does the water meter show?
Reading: 4115.314 m³
